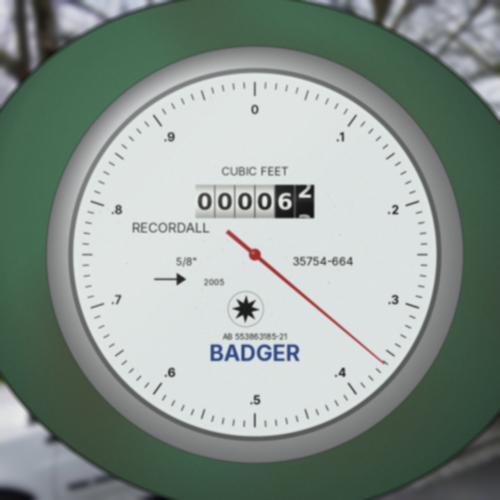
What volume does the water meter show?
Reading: 62.36 ft³
